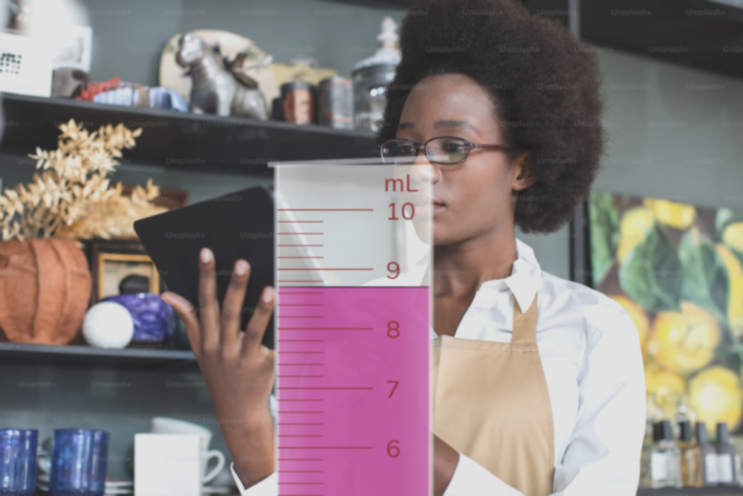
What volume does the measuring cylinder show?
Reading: 8.7 mL
